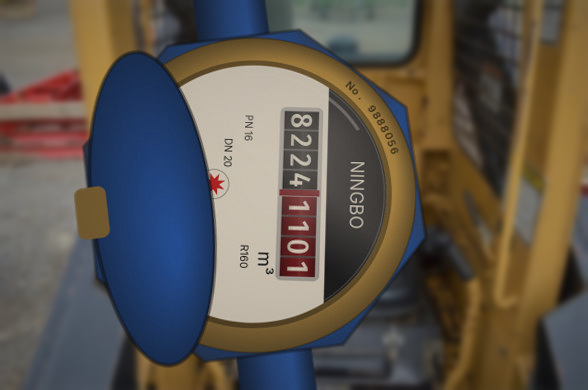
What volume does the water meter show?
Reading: 8224.1101 m³
